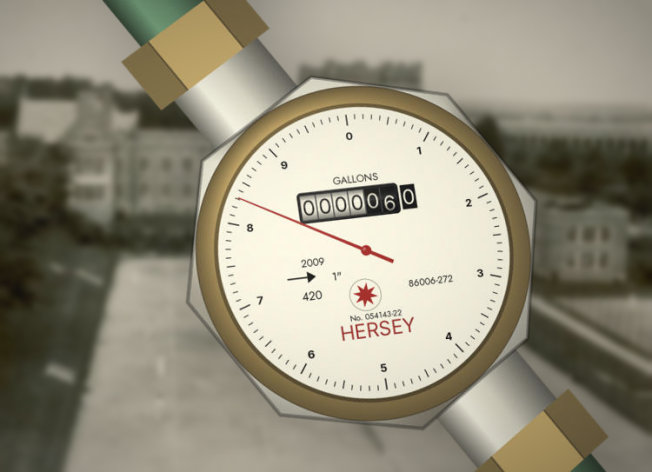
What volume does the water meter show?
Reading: 58.3 gal
